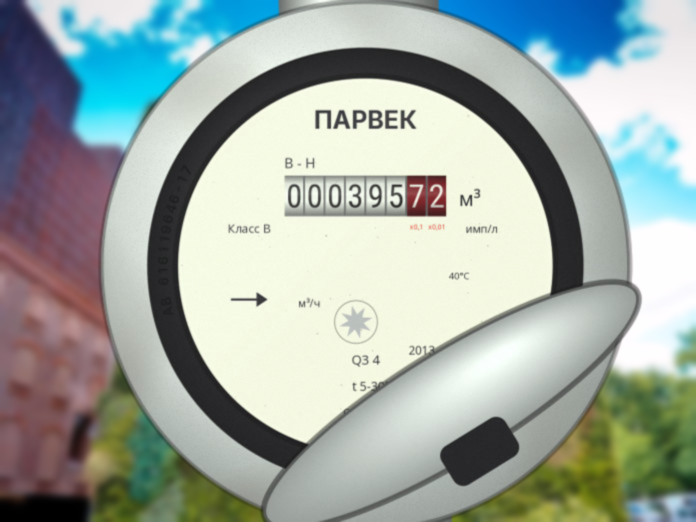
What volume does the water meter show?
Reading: 395.72 m³
